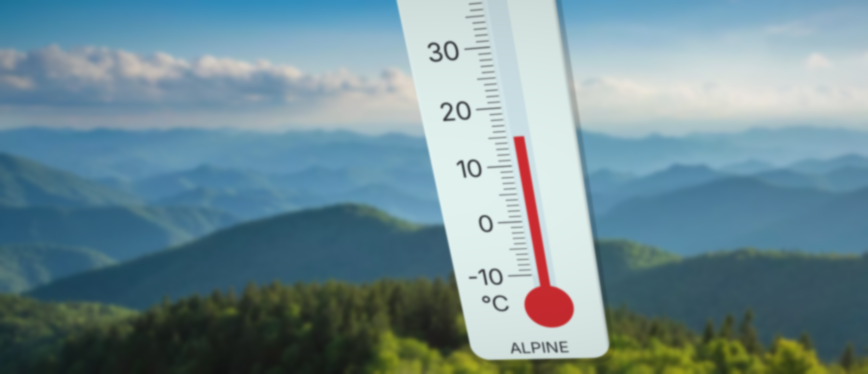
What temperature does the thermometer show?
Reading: 15 °C
